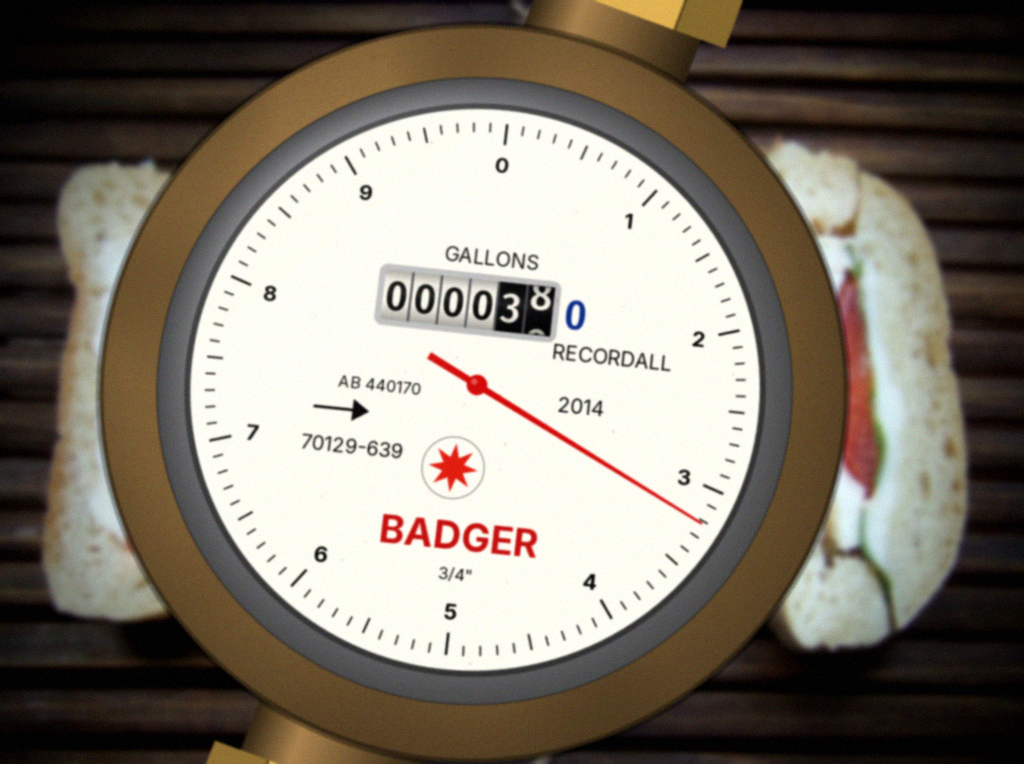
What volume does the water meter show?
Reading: 383.2 gal
